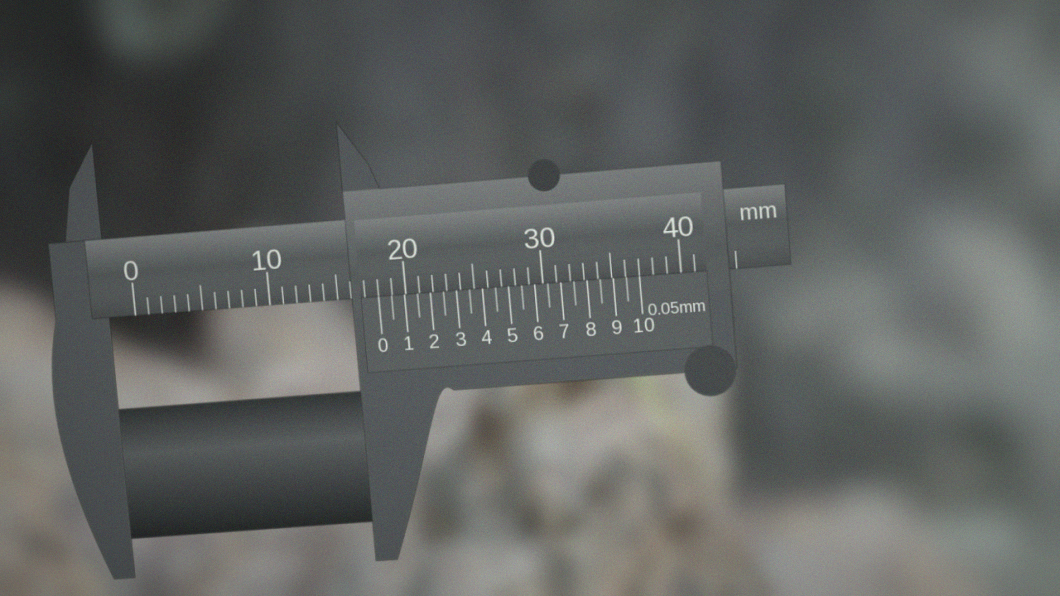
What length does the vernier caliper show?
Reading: 18.0 mm
